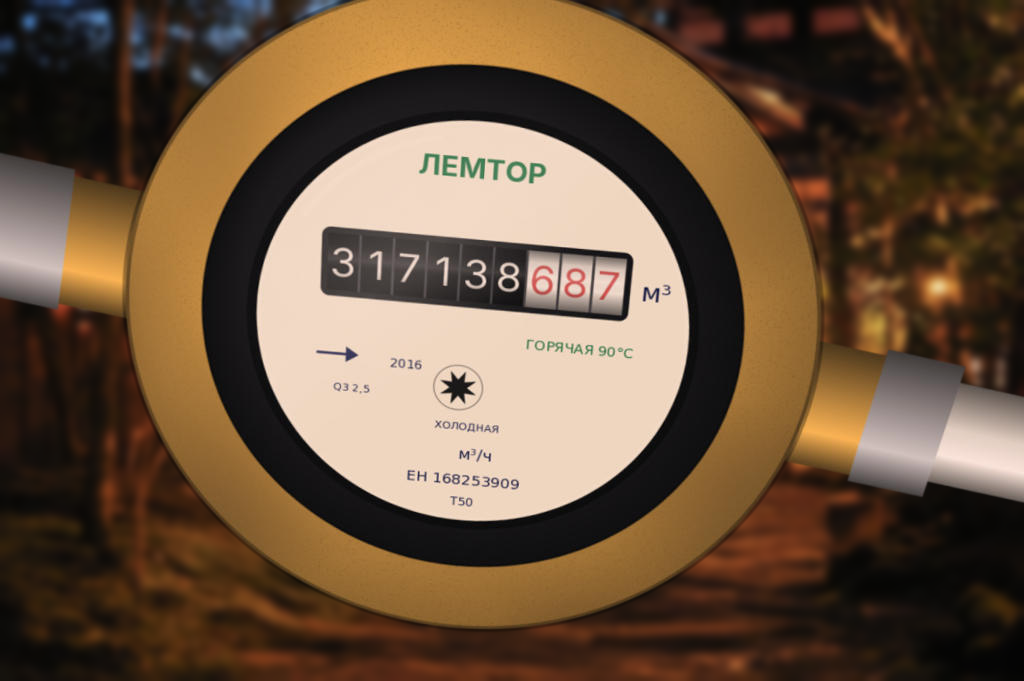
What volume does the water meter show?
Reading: 317138.687 m³
